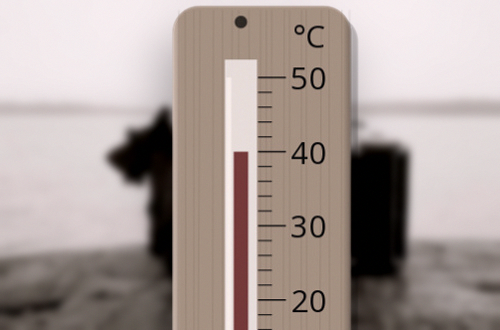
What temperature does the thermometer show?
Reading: 40 °C
